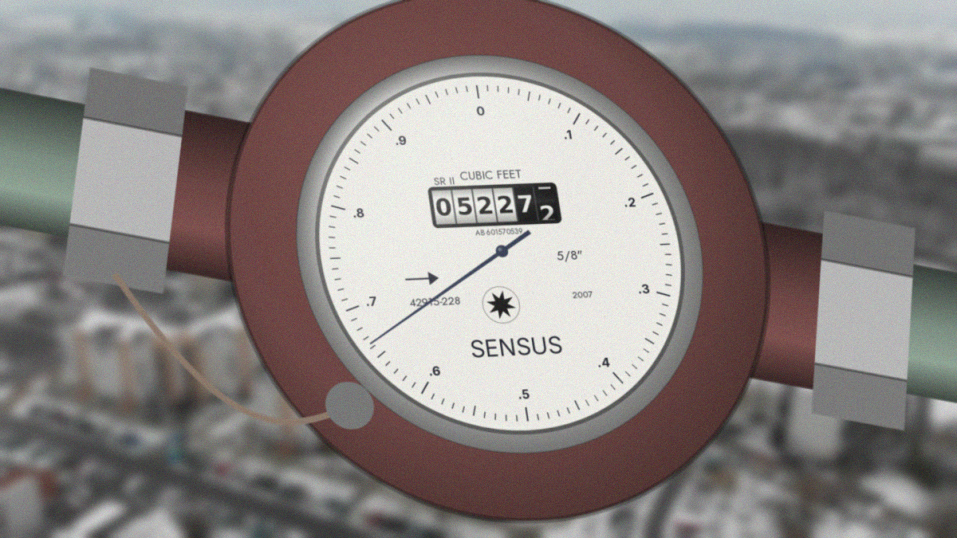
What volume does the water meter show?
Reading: 52271.66 ft³
